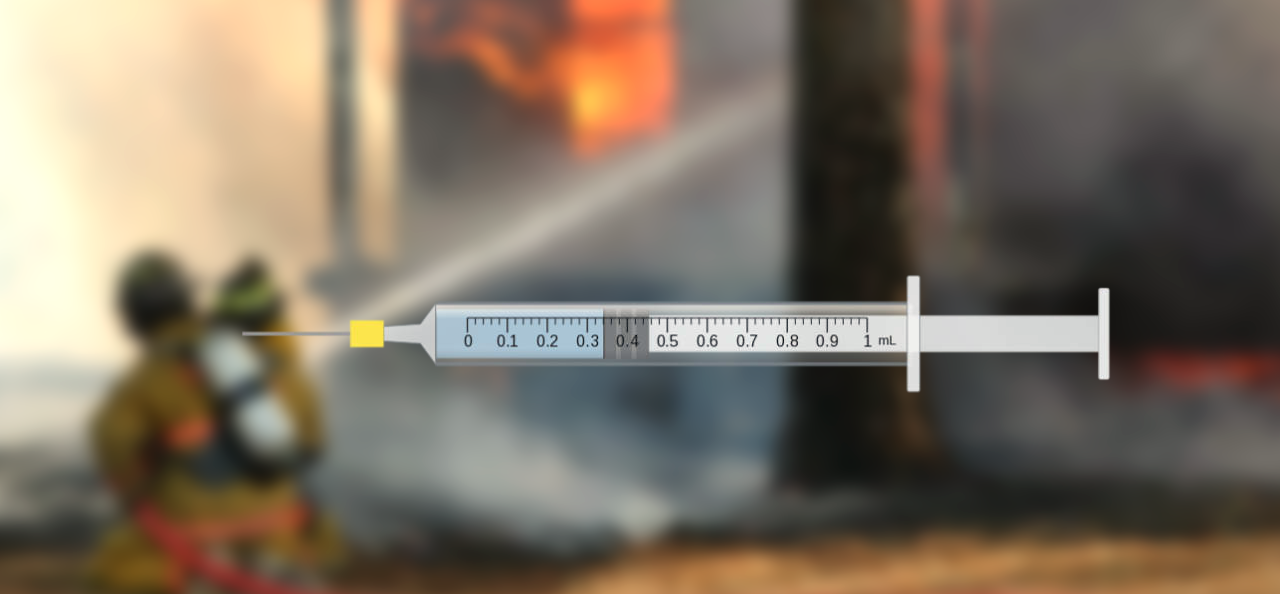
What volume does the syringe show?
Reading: 0.34 mL
